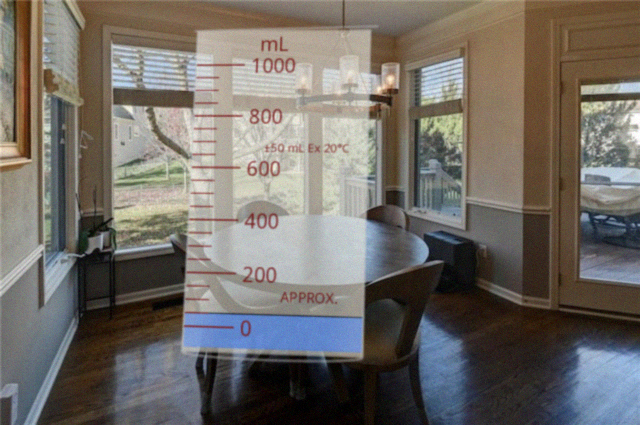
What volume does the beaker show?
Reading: 50 mL
